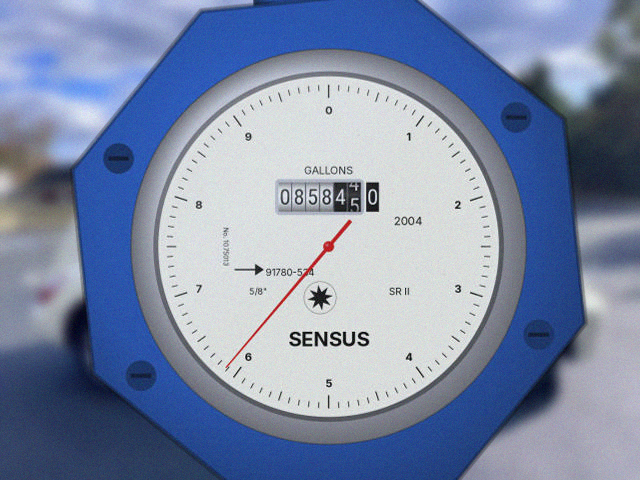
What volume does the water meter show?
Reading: 858446.1 gal
